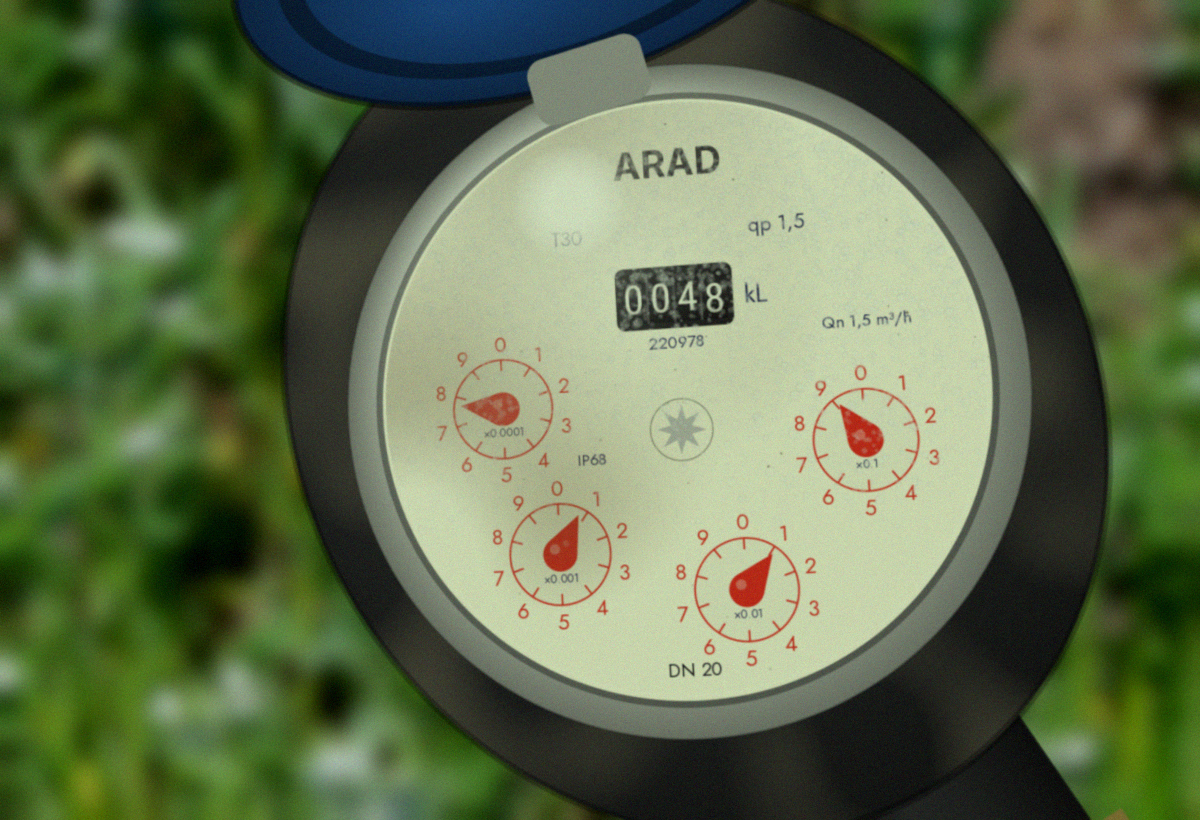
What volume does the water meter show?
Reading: 47.9107 kL
